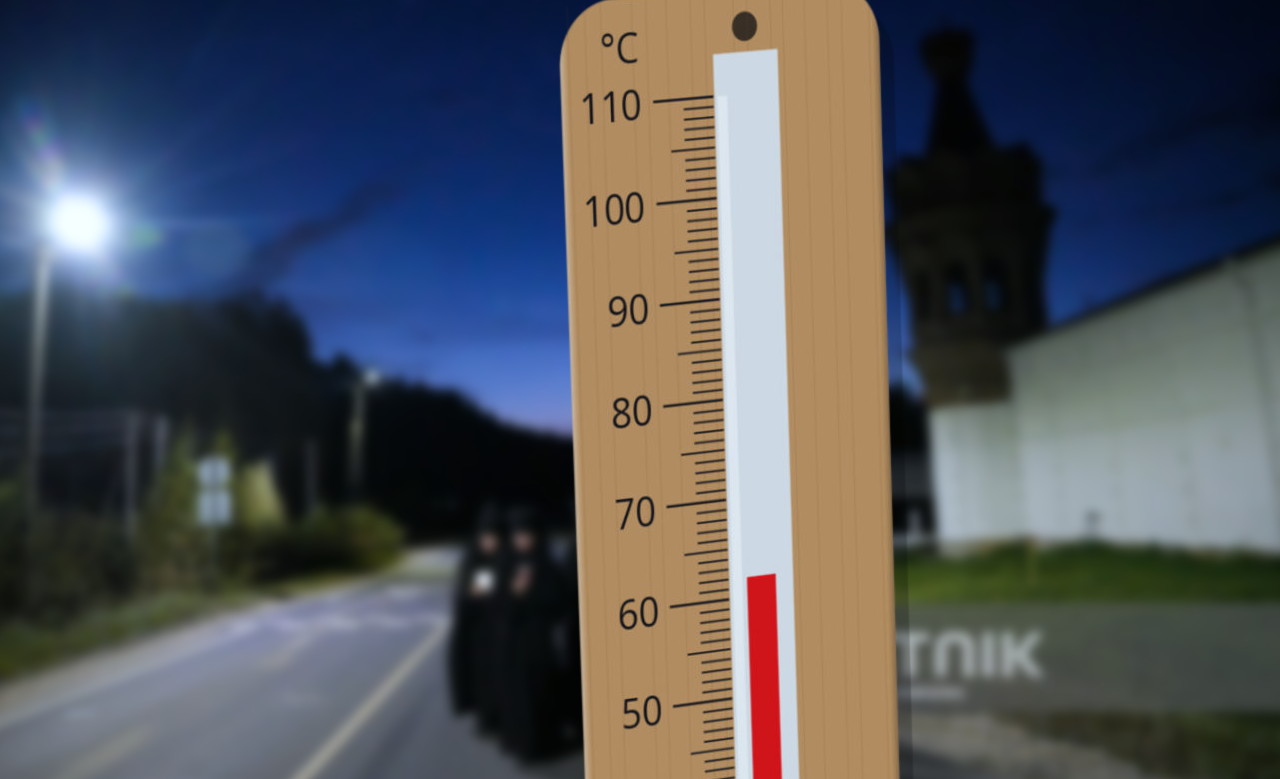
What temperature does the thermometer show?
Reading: 62 °C
